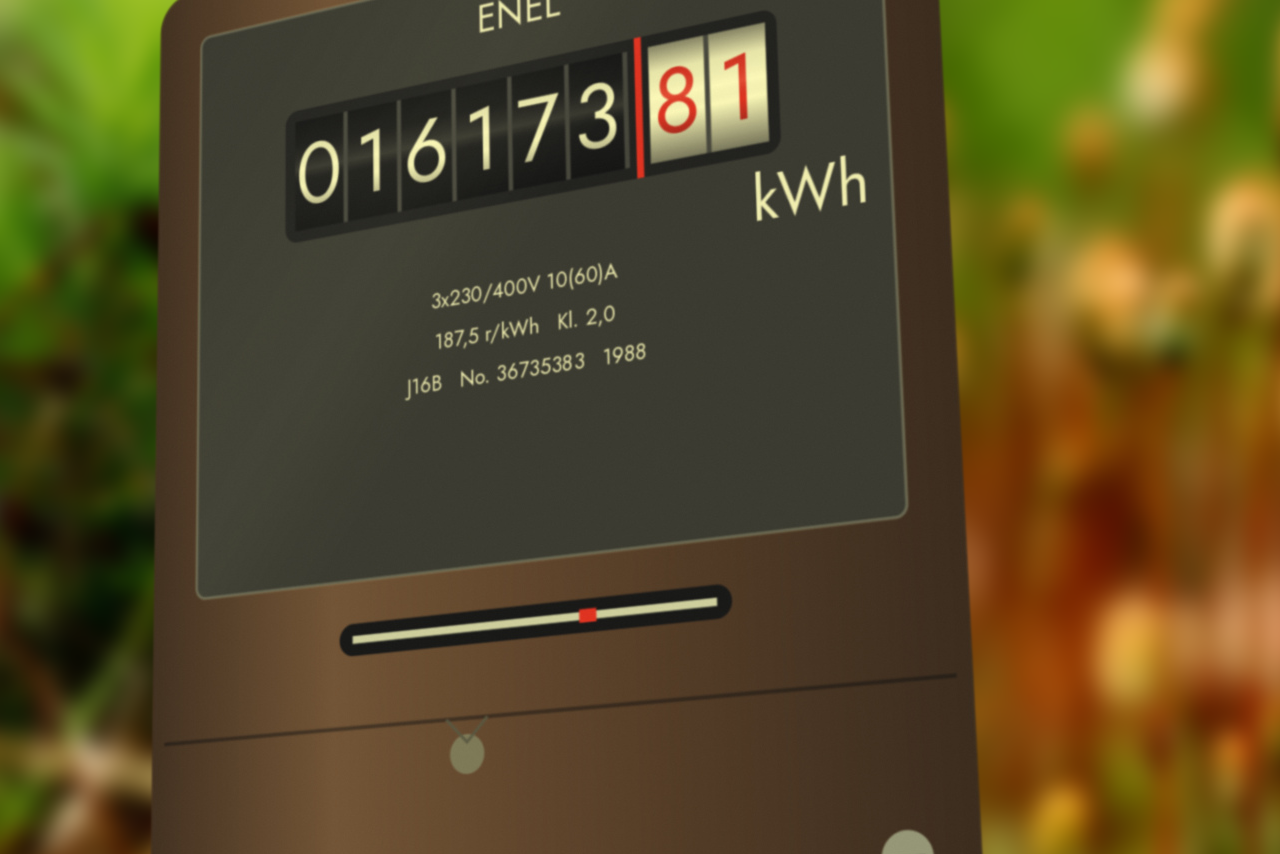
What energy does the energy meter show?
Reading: 16173.81 kWh
